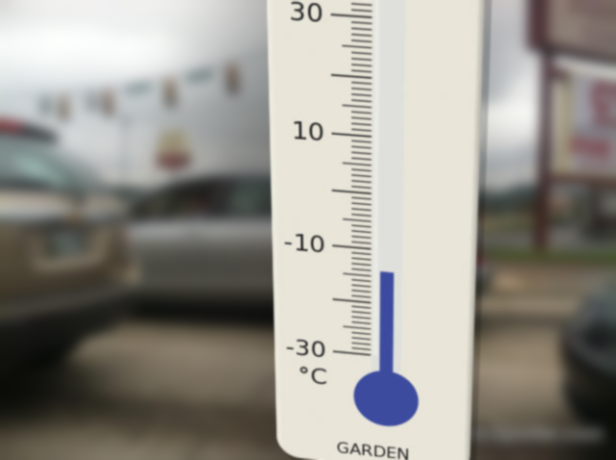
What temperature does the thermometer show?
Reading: -14 °C
